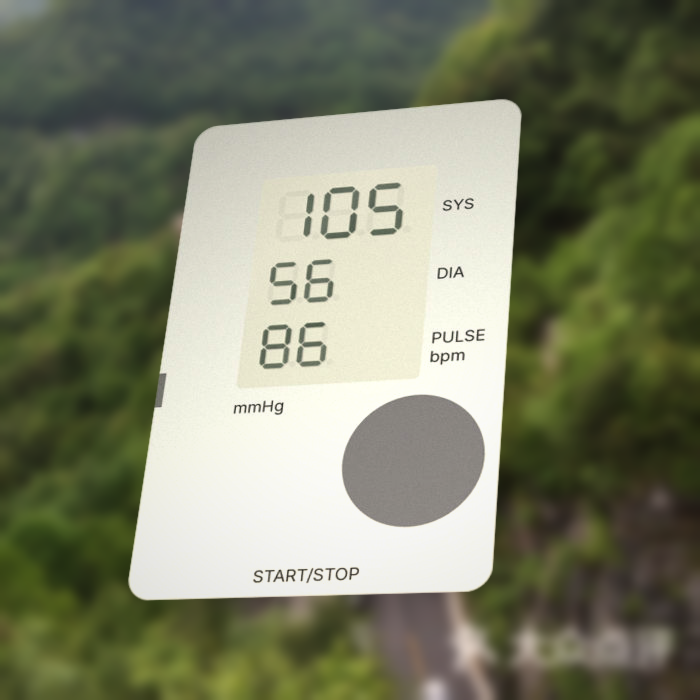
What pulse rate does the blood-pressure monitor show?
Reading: 86 bpm
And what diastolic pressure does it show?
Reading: 56 mmHg
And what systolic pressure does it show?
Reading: 105 mmHg
